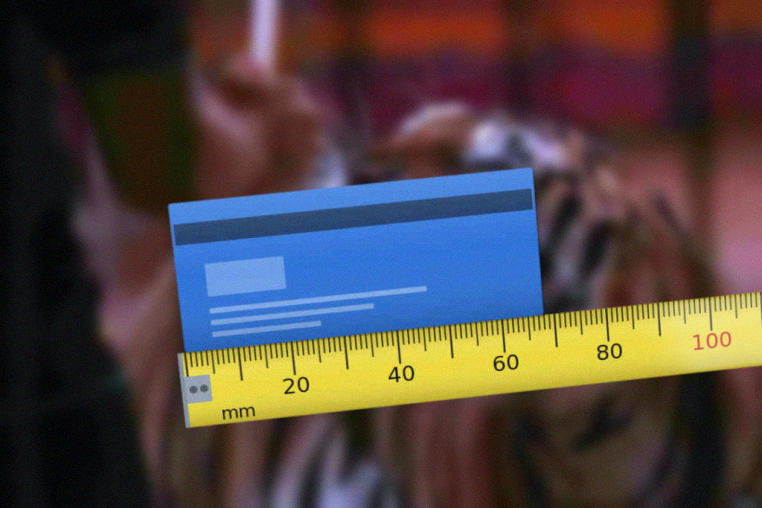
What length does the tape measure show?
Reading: 68 mm
